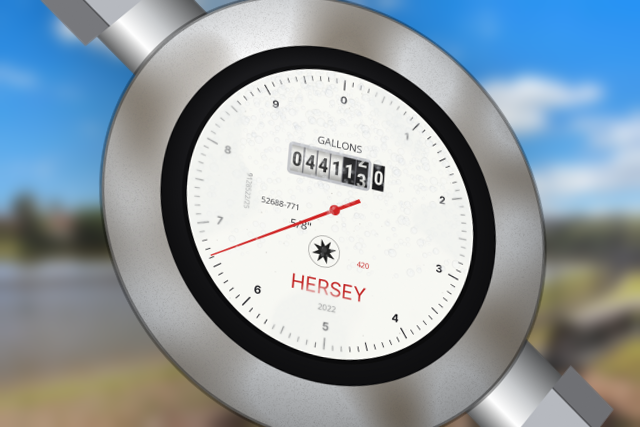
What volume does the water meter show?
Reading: 441126.6 gal
